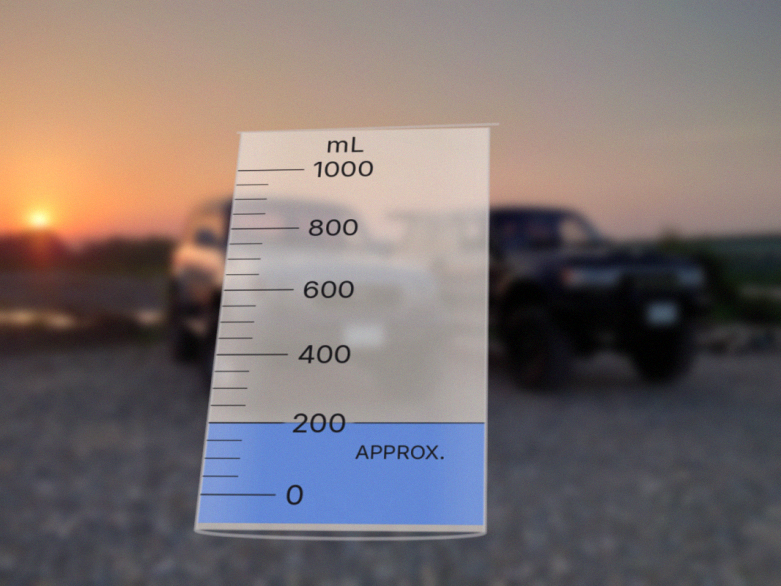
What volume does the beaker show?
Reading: 200 mL
